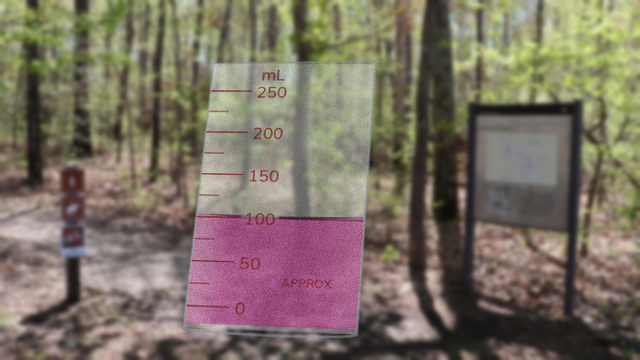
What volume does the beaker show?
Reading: 100 mL
